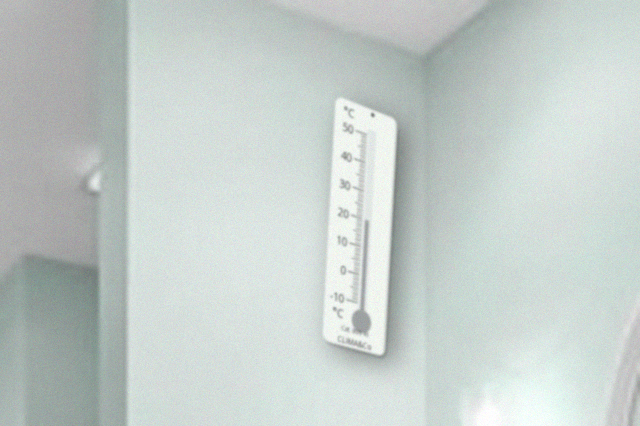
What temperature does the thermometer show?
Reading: 20 °C
